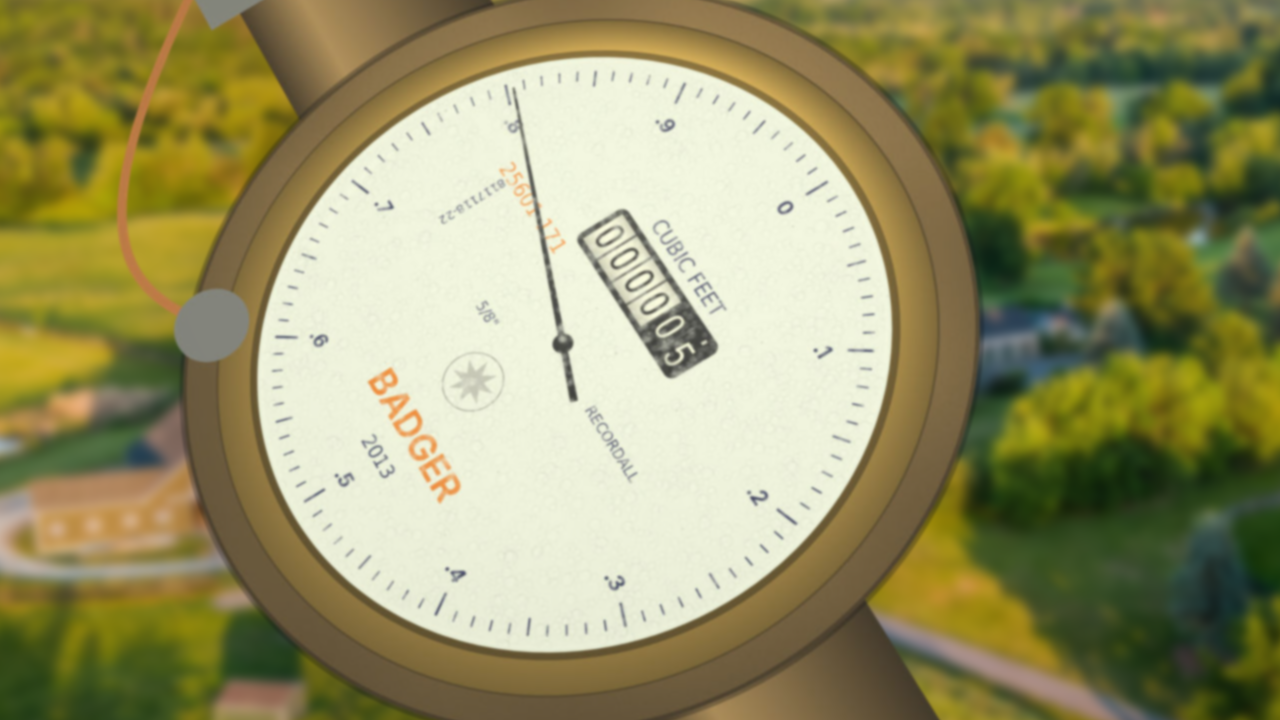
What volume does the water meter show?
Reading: 4.80 ft³
